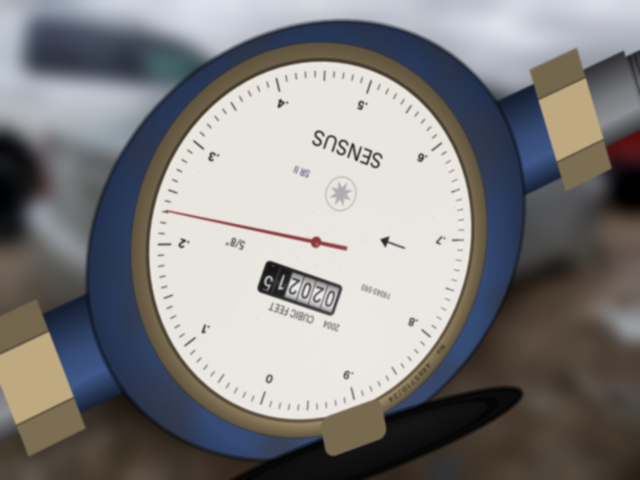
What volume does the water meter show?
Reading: 20215.23 ft³
